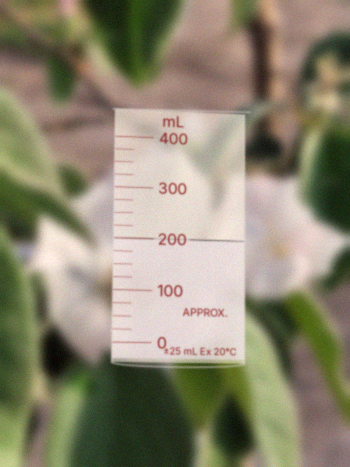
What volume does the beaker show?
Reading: 200 mL
